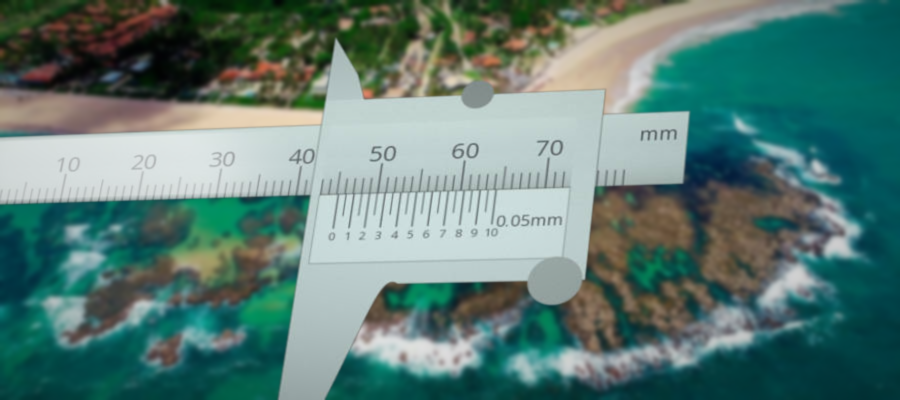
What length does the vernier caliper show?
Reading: 45.2 mm
